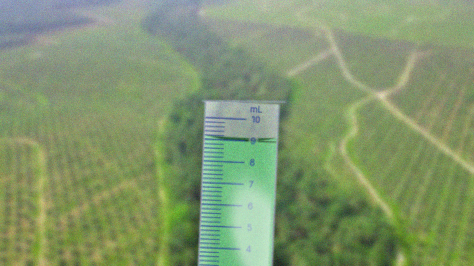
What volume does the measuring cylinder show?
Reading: 9 mL
